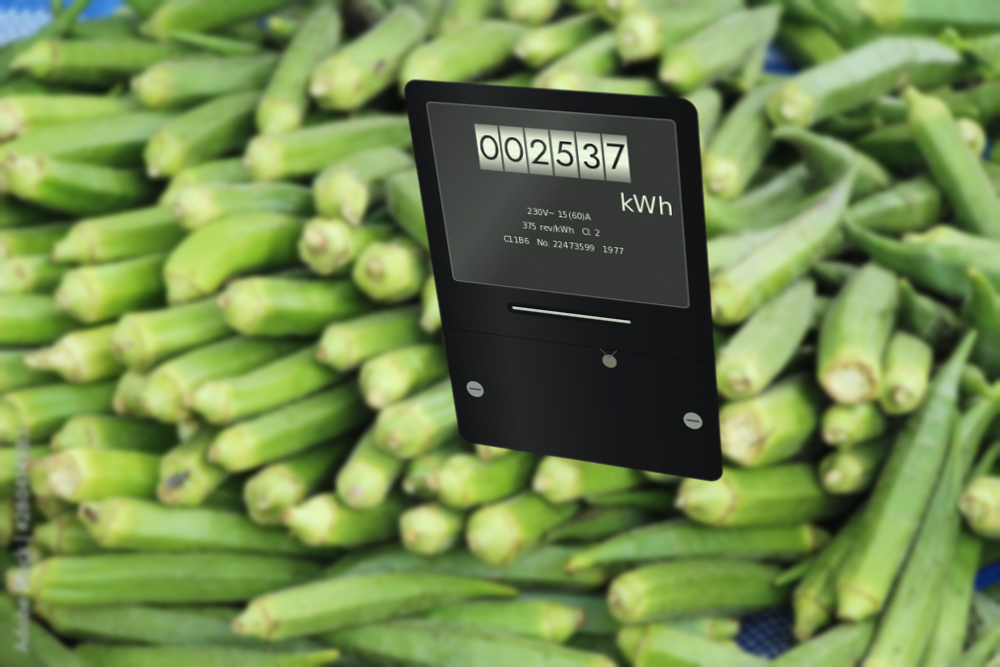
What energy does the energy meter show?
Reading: 2537 kWh
